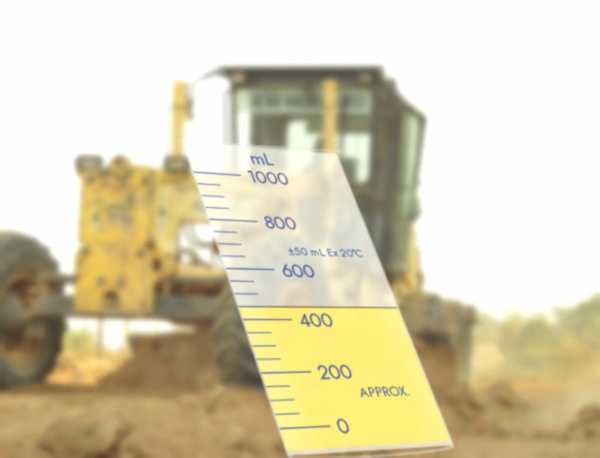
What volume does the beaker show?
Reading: 450 mL
